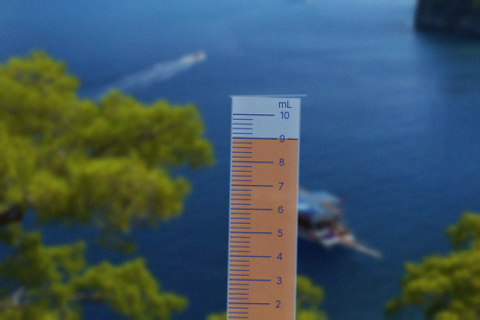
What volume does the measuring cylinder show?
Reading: 9 mL
